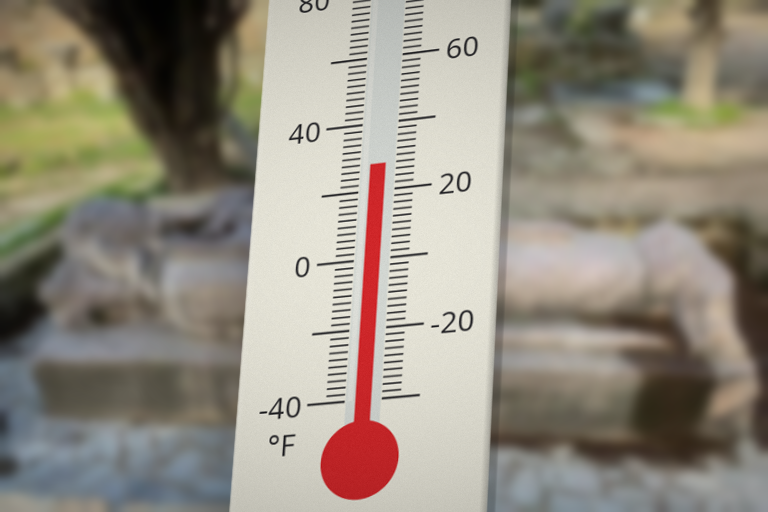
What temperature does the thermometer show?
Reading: 28 °F
